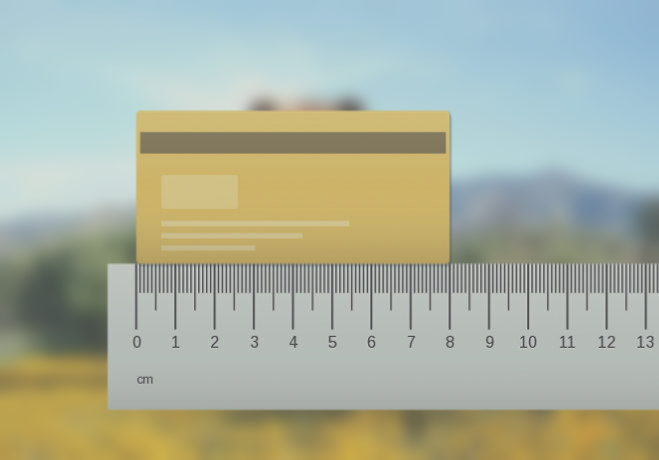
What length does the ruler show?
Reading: 8 cm
